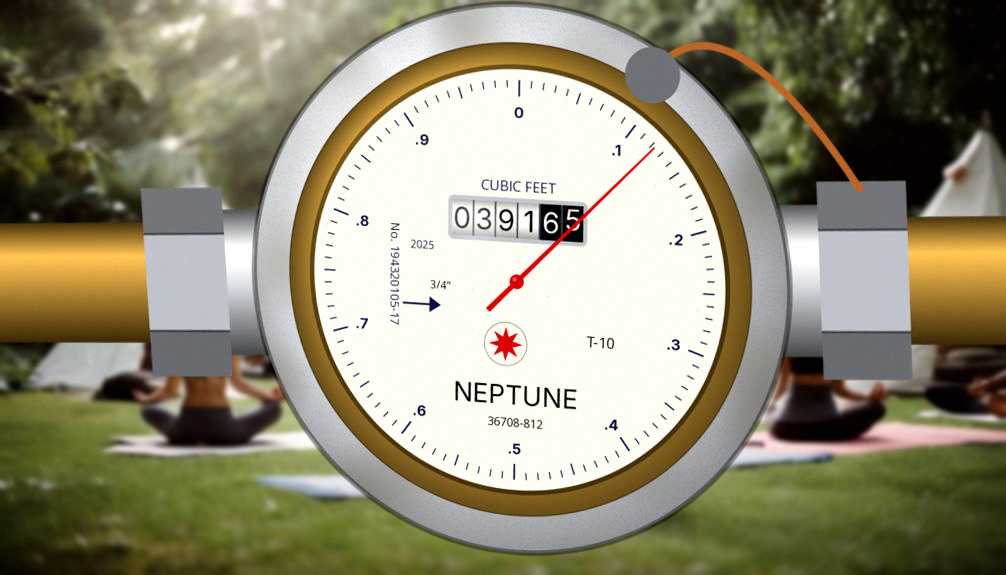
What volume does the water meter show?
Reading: 39165.12 ft³
